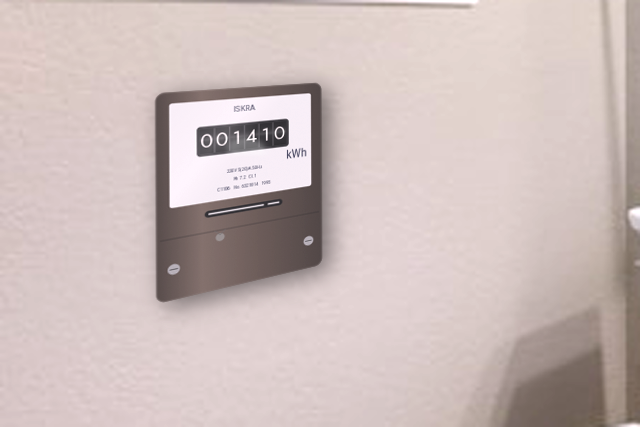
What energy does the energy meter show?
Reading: 1410 kWh
